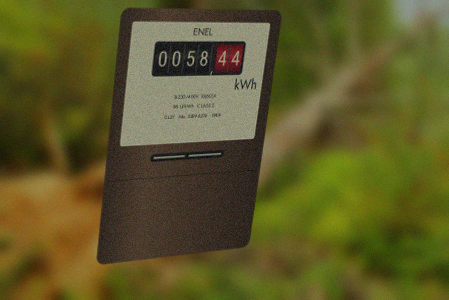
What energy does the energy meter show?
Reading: 58.44 kWh
